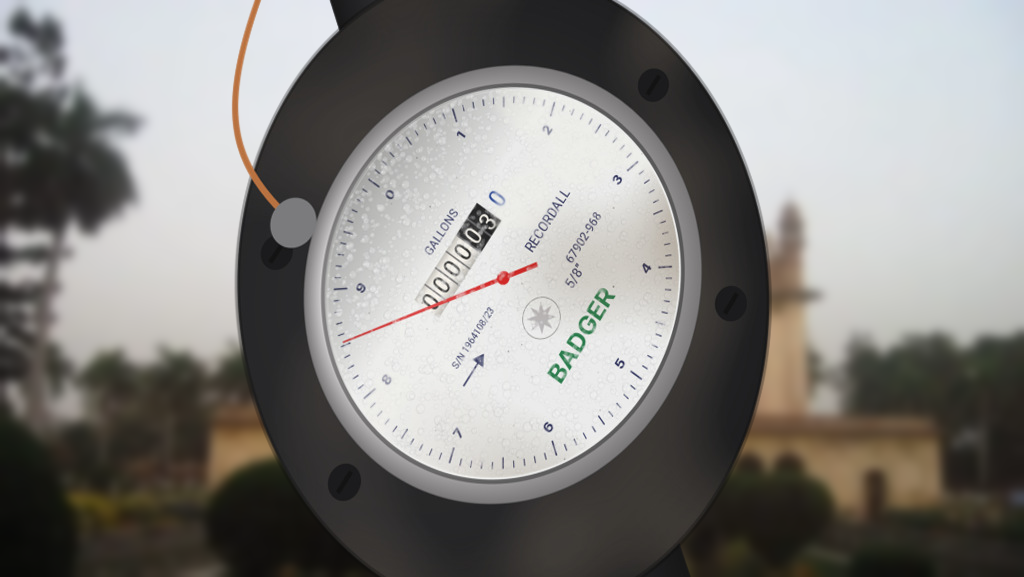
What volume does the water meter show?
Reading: 28.5 gal
